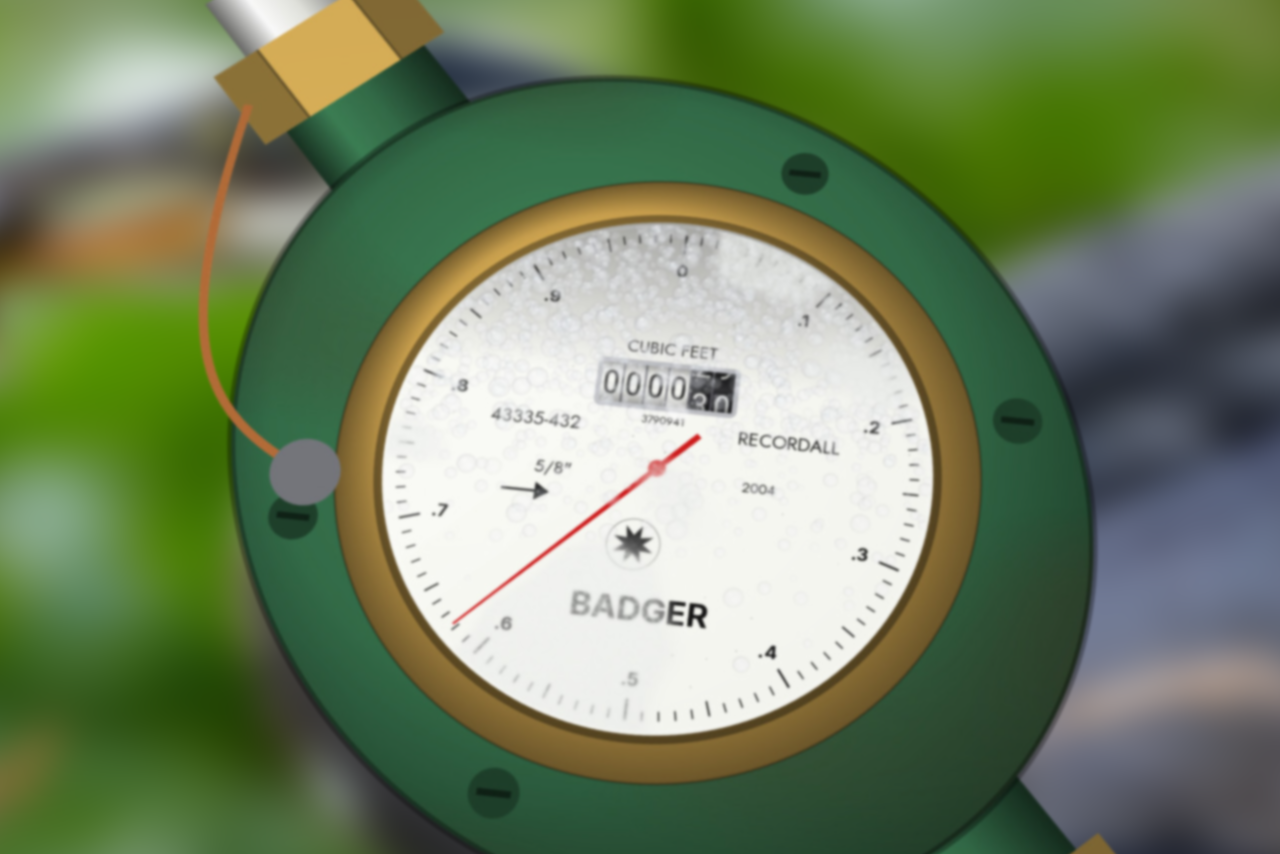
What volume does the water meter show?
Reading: 29.62 ft³
